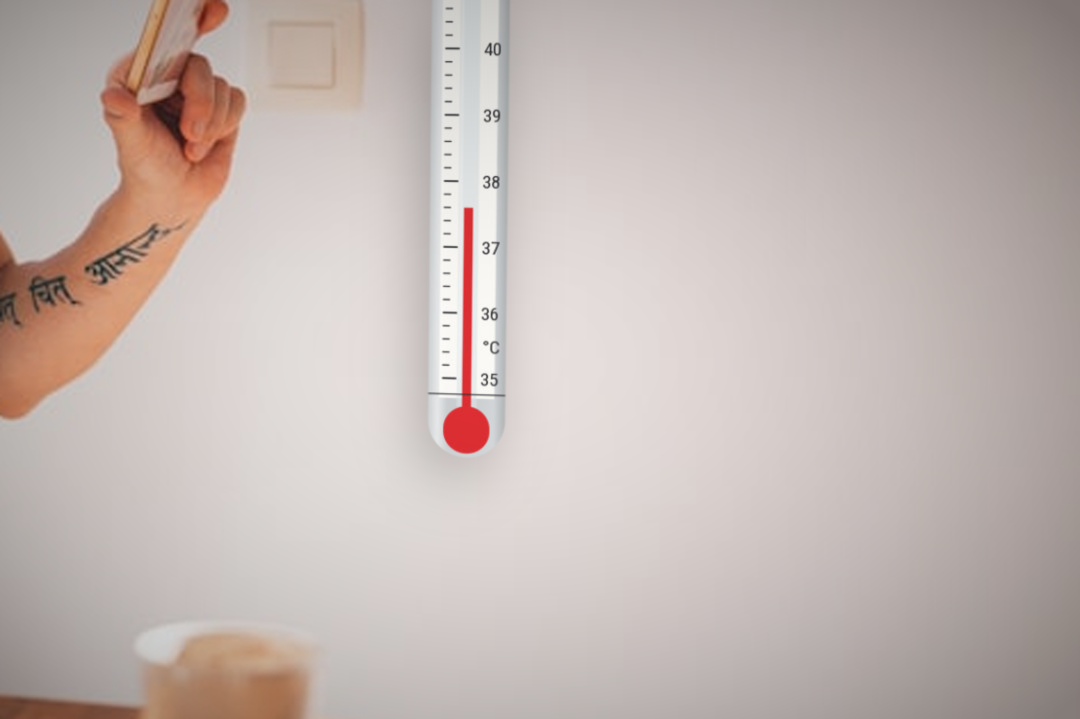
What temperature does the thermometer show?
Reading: 37.6 °C
